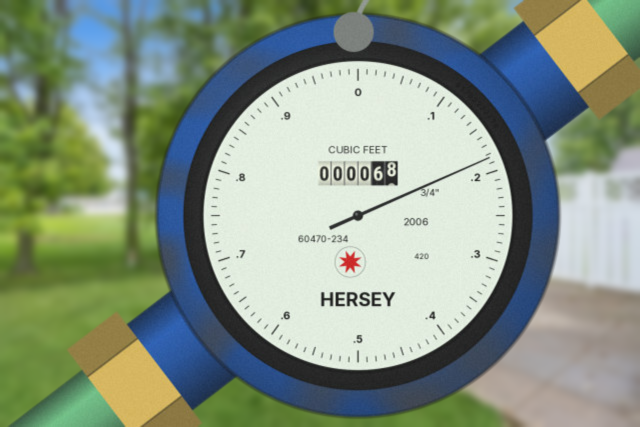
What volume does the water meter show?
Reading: 68.18 ft³
